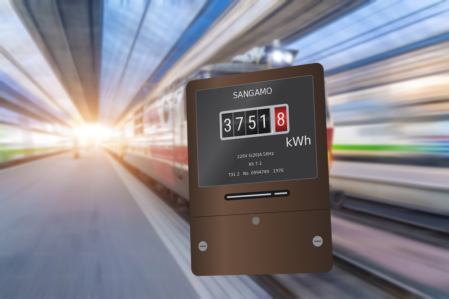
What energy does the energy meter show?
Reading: 3751.8 kWh
